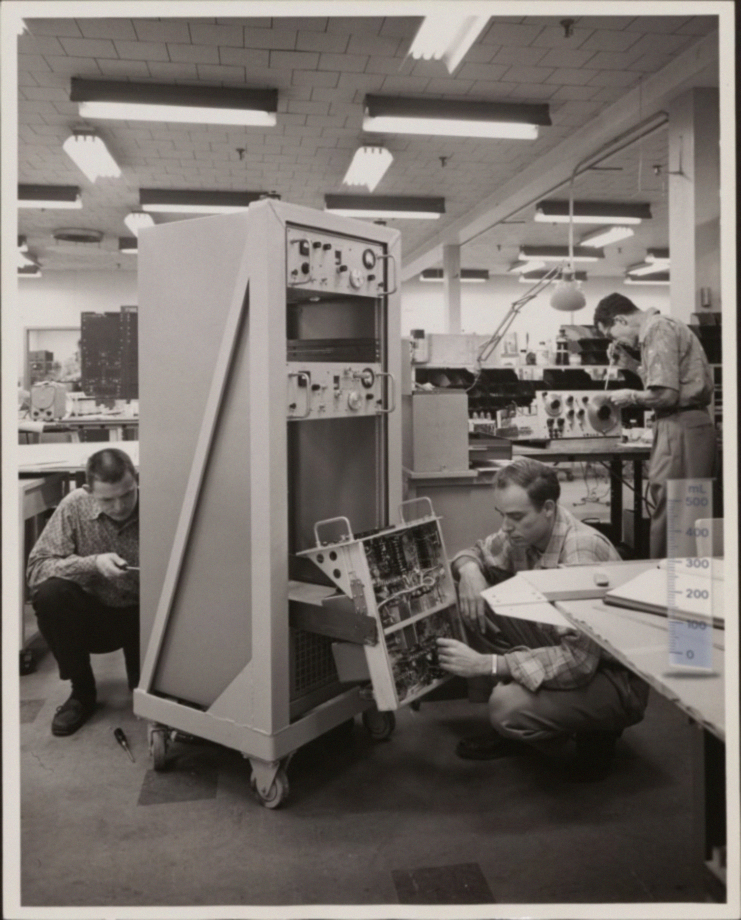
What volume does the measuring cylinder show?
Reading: 100 mL
